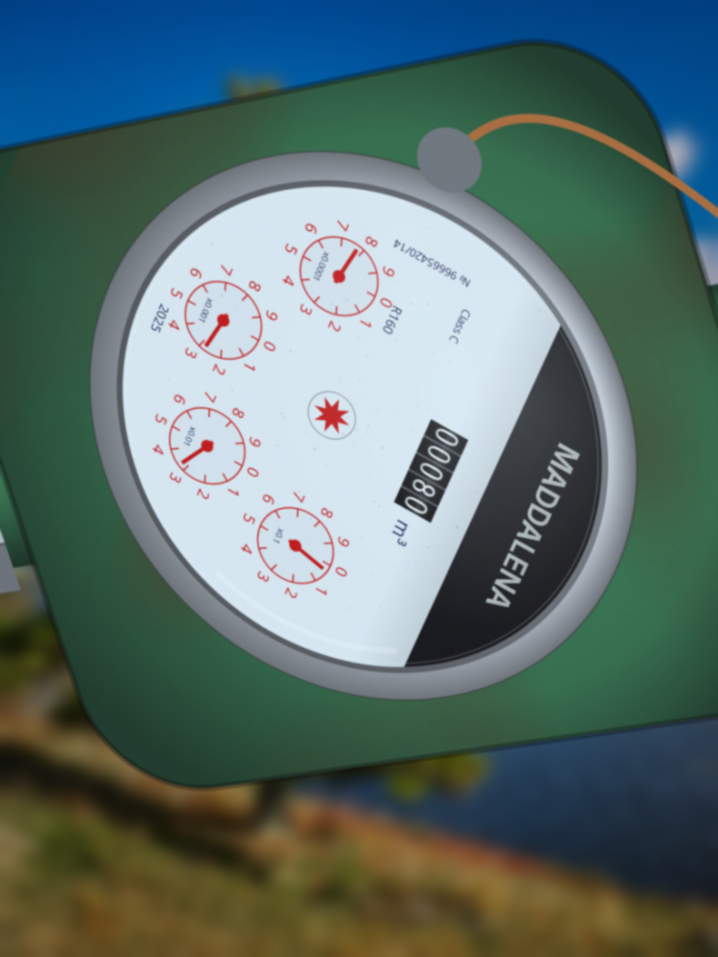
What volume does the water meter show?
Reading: 80.0327 m³
